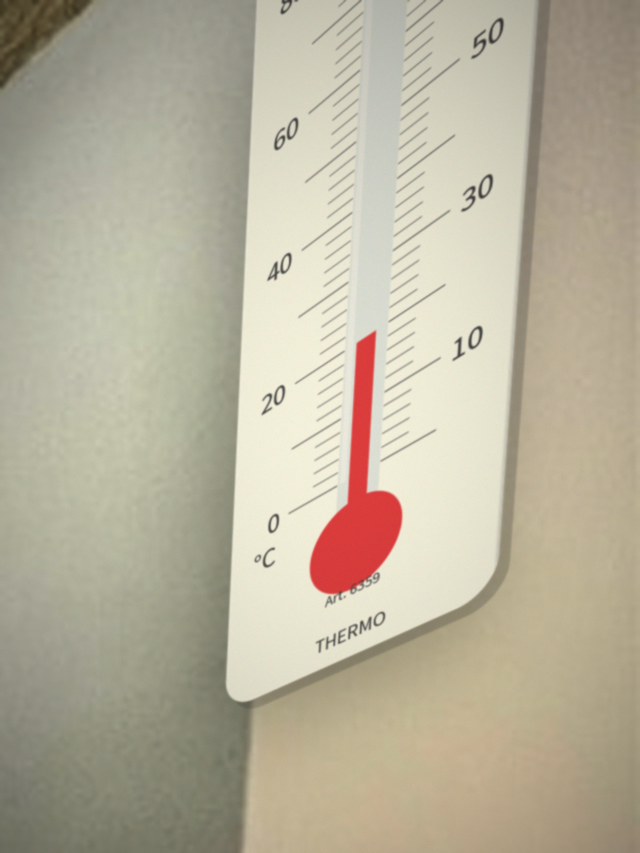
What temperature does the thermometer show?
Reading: 20 °C
